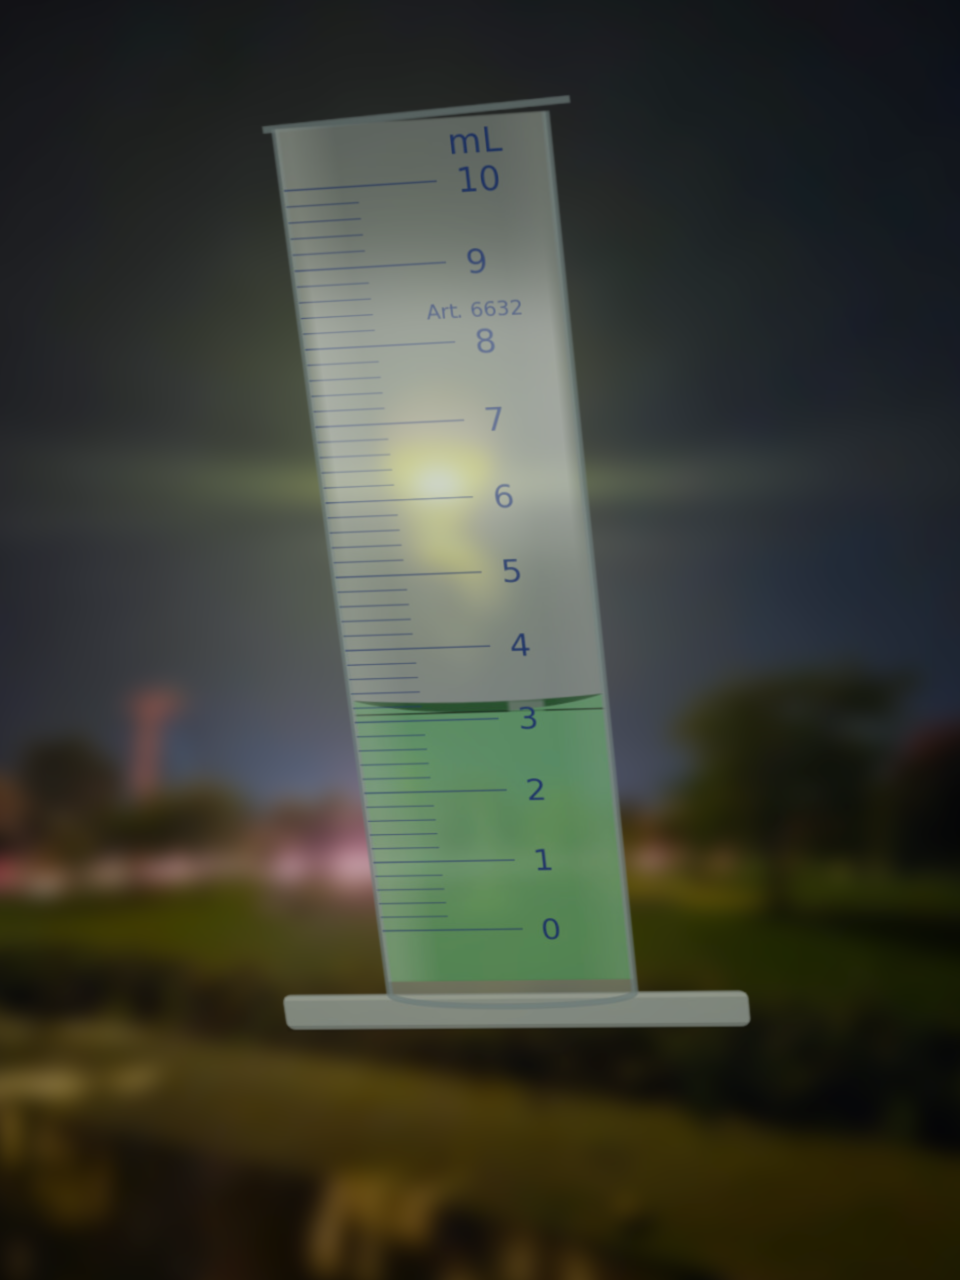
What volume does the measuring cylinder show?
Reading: 3.1 mL
